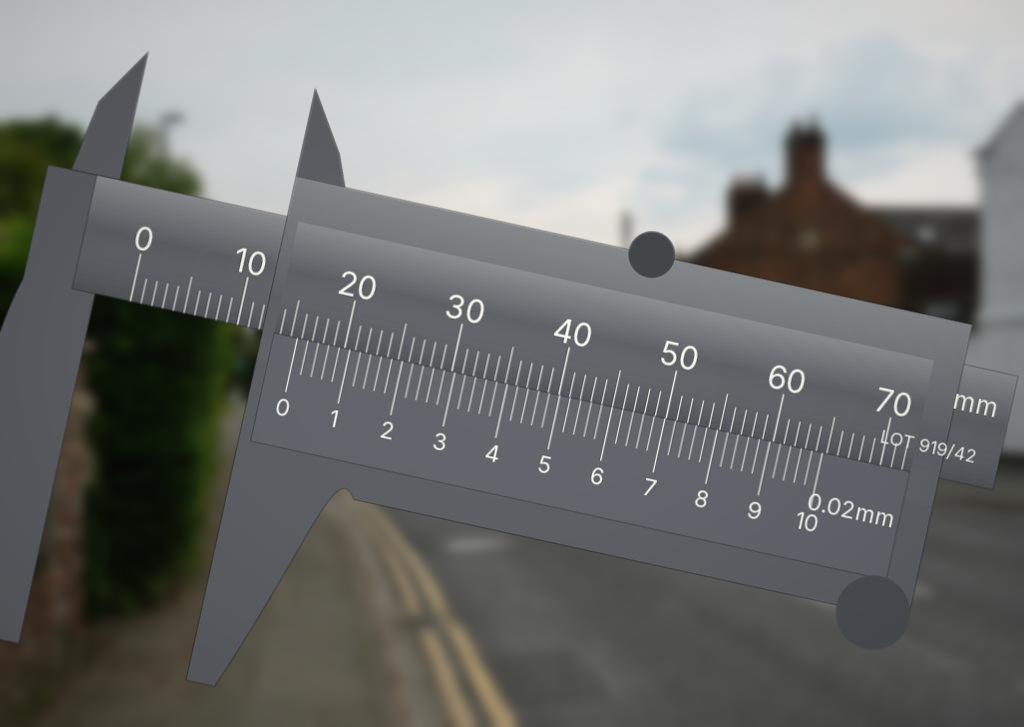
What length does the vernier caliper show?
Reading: 15.6 mm
